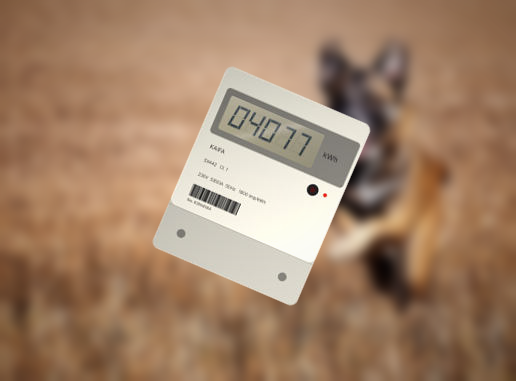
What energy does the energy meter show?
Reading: 4077 kWh
